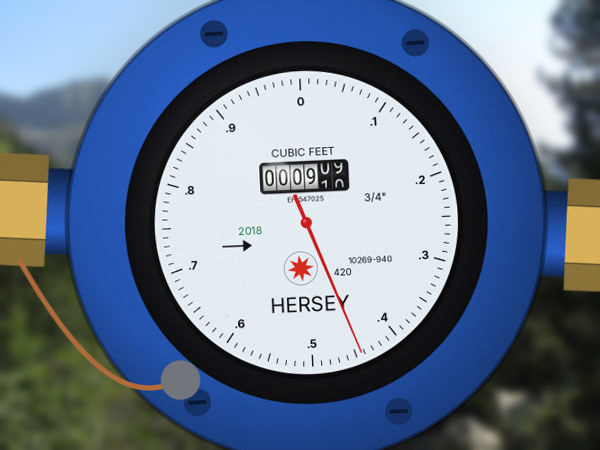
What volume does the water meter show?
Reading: 909.44 ft³
